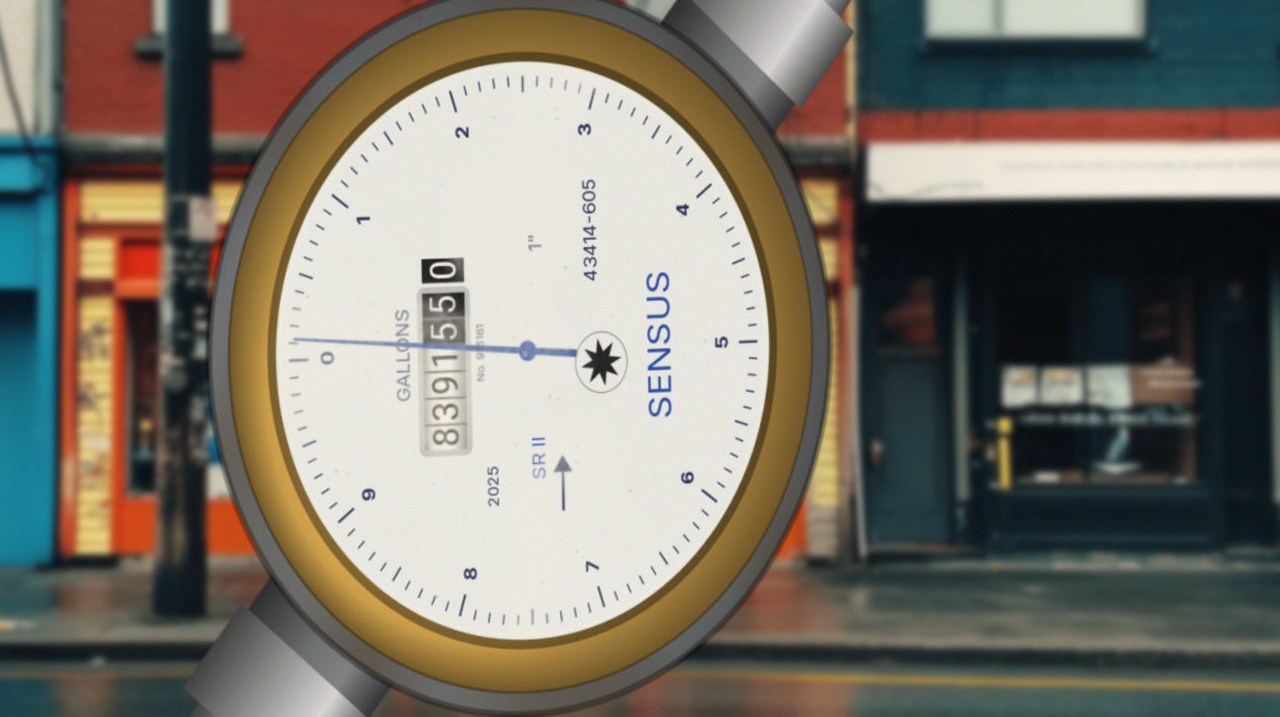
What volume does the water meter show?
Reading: 8391550.1 gal
